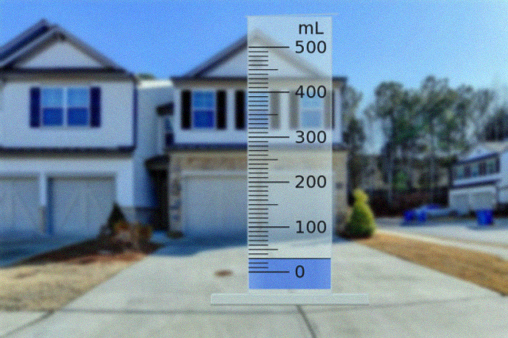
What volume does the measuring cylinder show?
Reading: 30 mL
